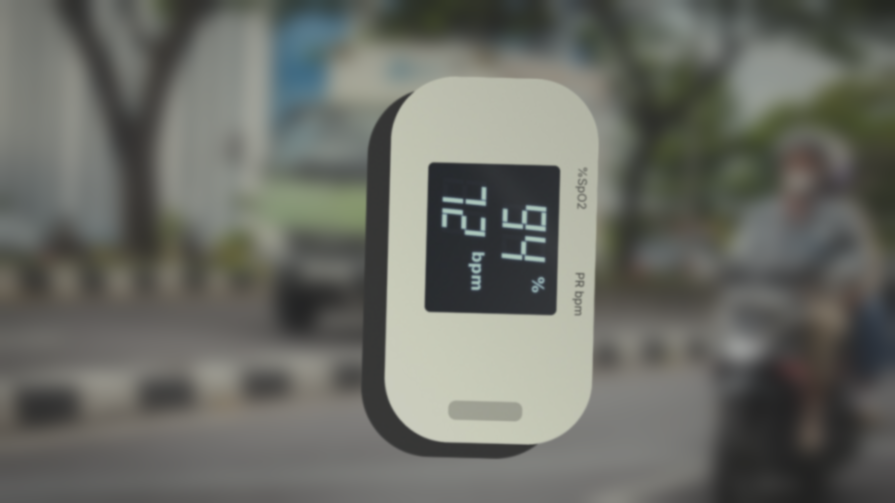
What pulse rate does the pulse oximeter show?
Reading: 72 bpm
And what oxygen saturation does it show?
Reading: 94 %
